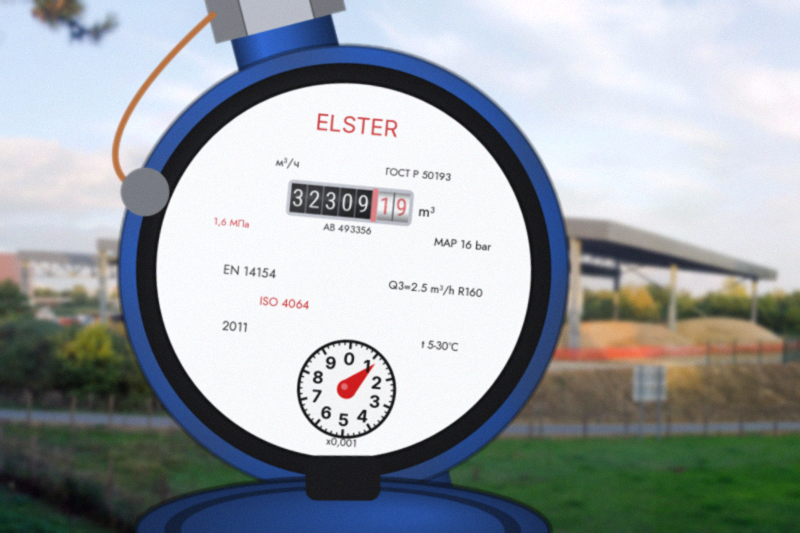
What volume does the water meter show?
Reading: 32309.191 m³
